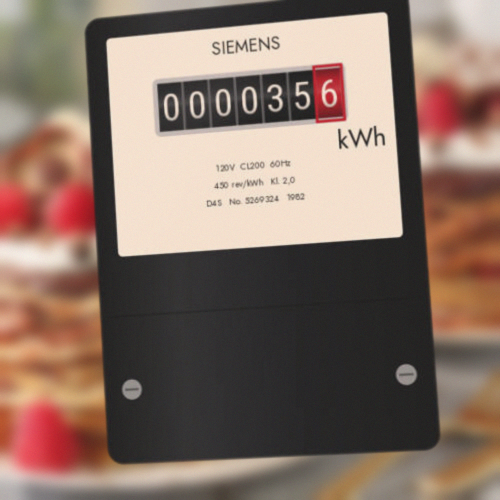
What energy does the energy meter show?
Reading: 35.6 kWh
